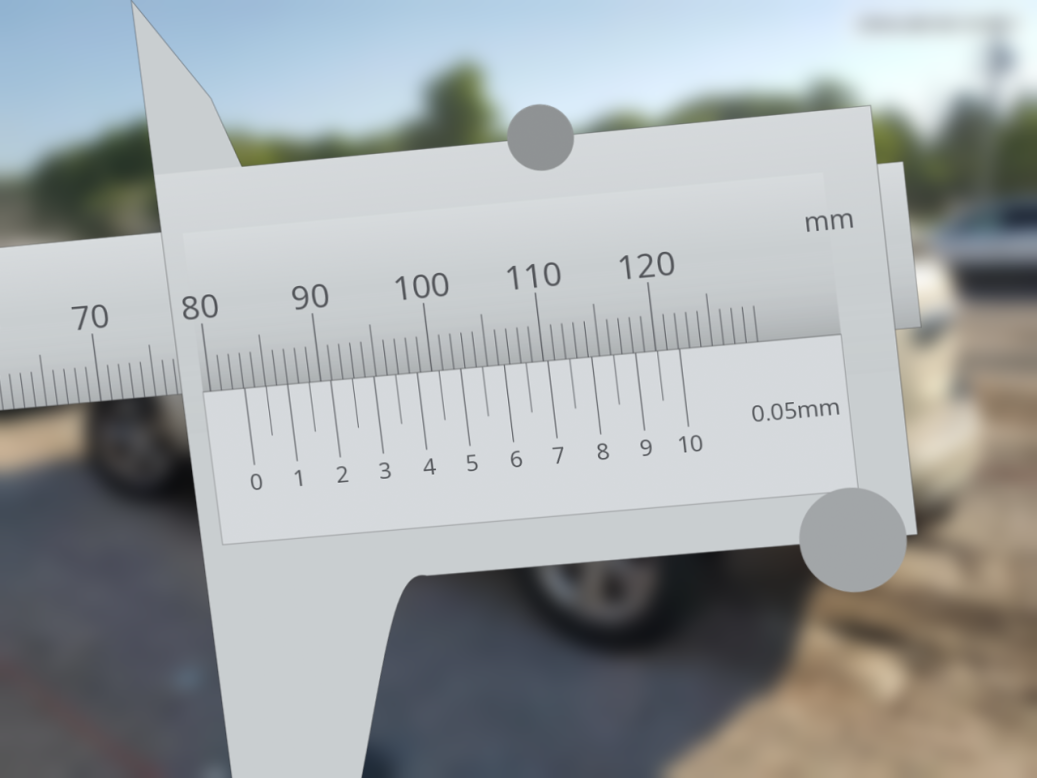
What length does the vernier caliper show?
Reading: 83.1 mm
